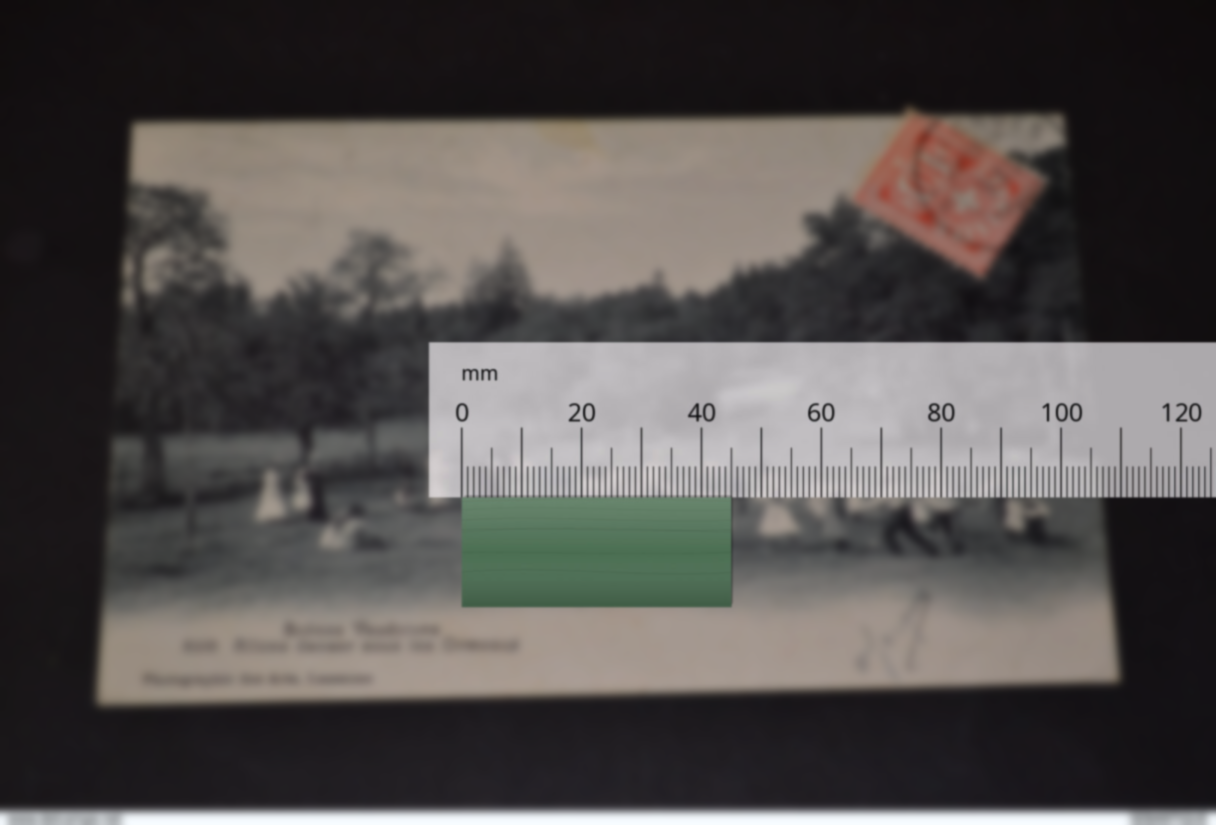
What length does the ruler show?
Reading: 45 mm
